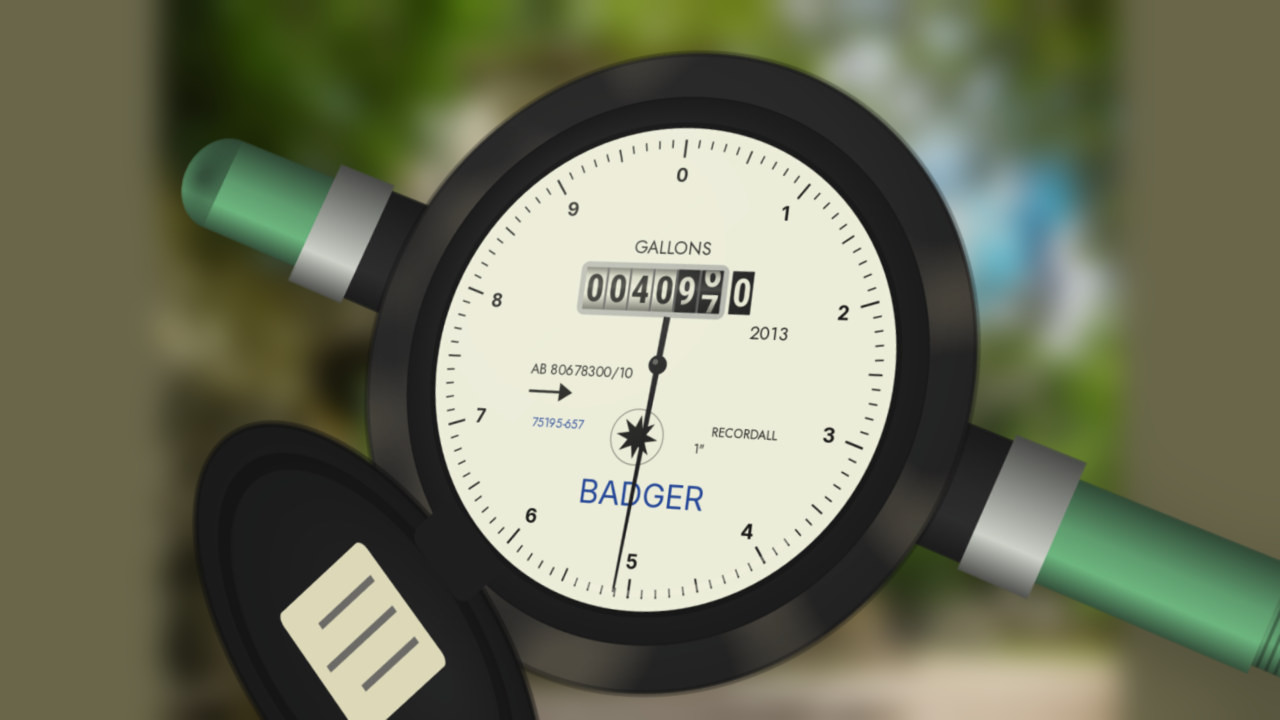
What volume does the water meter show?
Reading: 40965.1 gal
